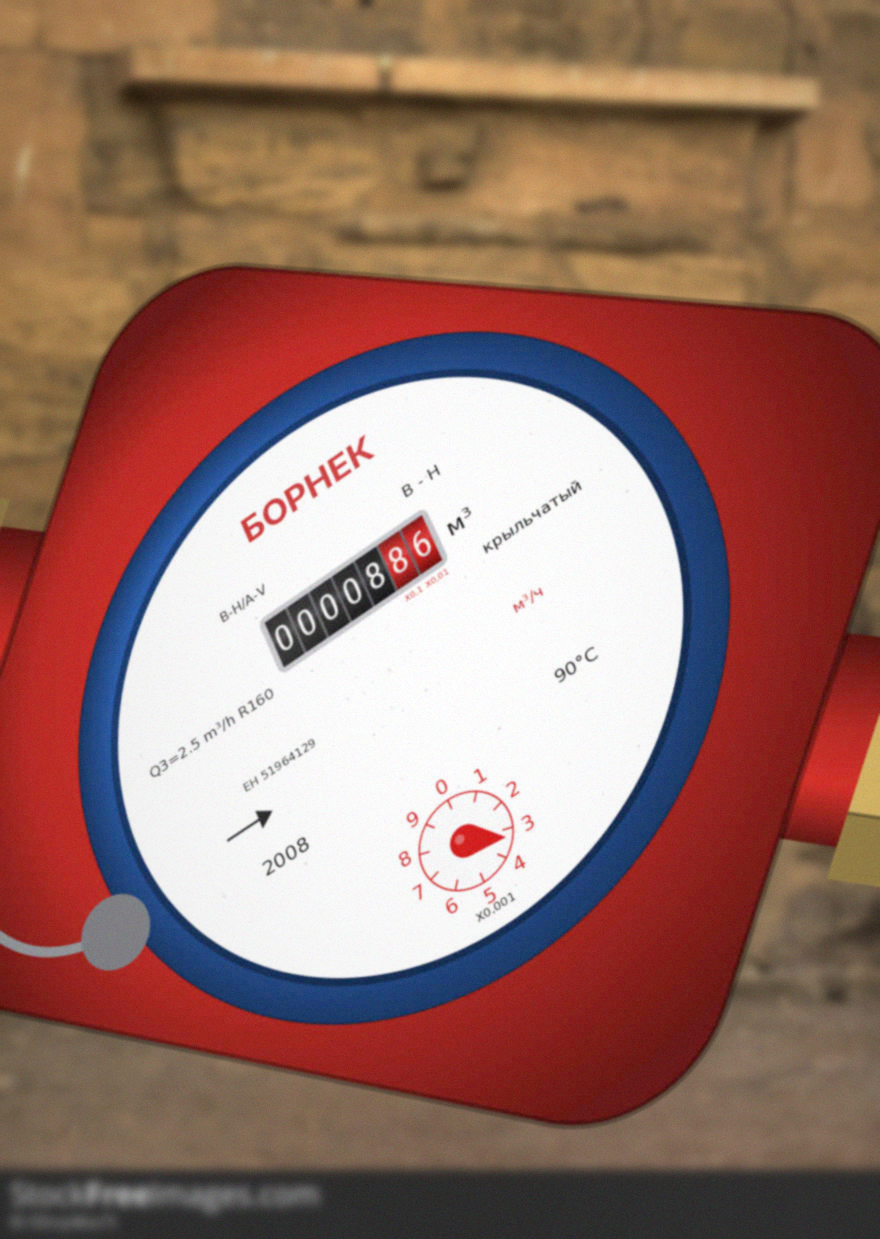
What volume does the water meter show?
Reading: 8.863 m³
